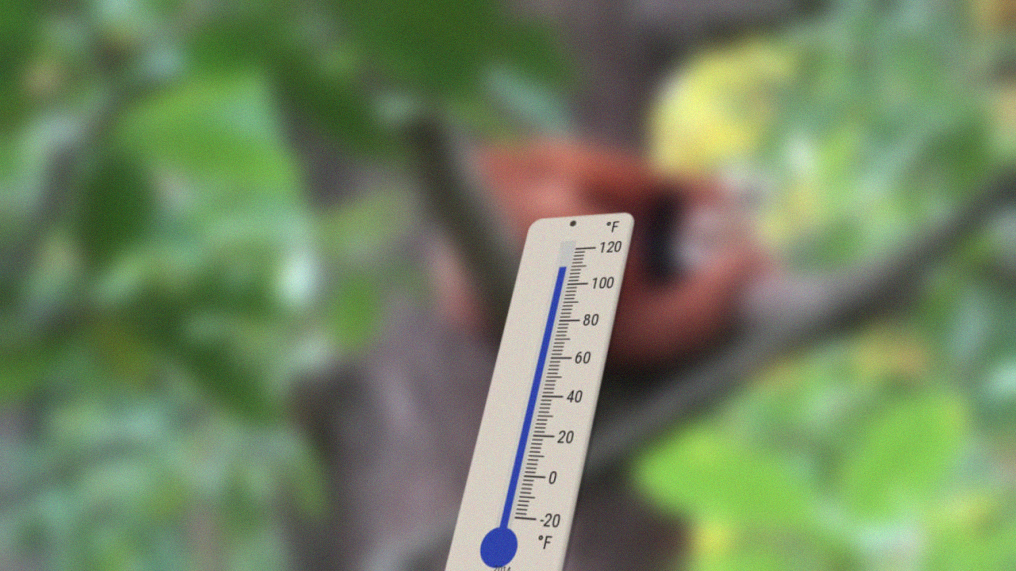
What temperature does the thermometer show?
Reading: 110 °F
